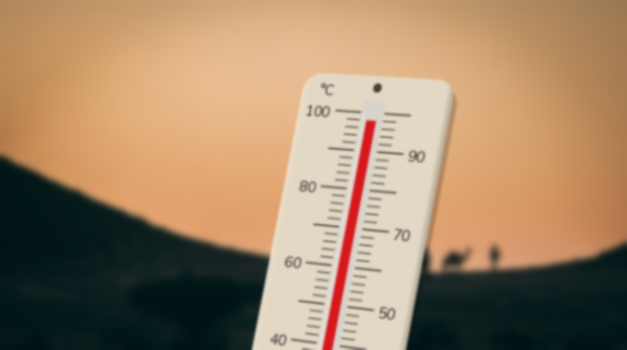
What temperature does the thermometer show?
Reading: 98 °C
